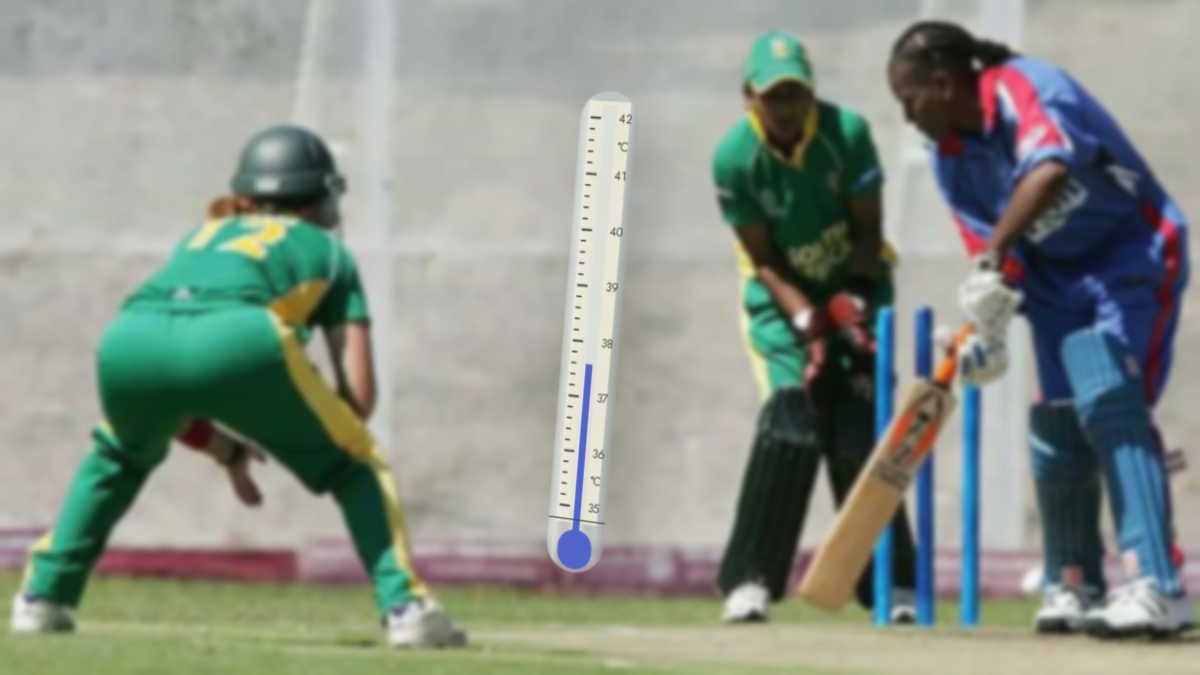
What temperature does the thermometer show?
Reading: 37.6 °C
